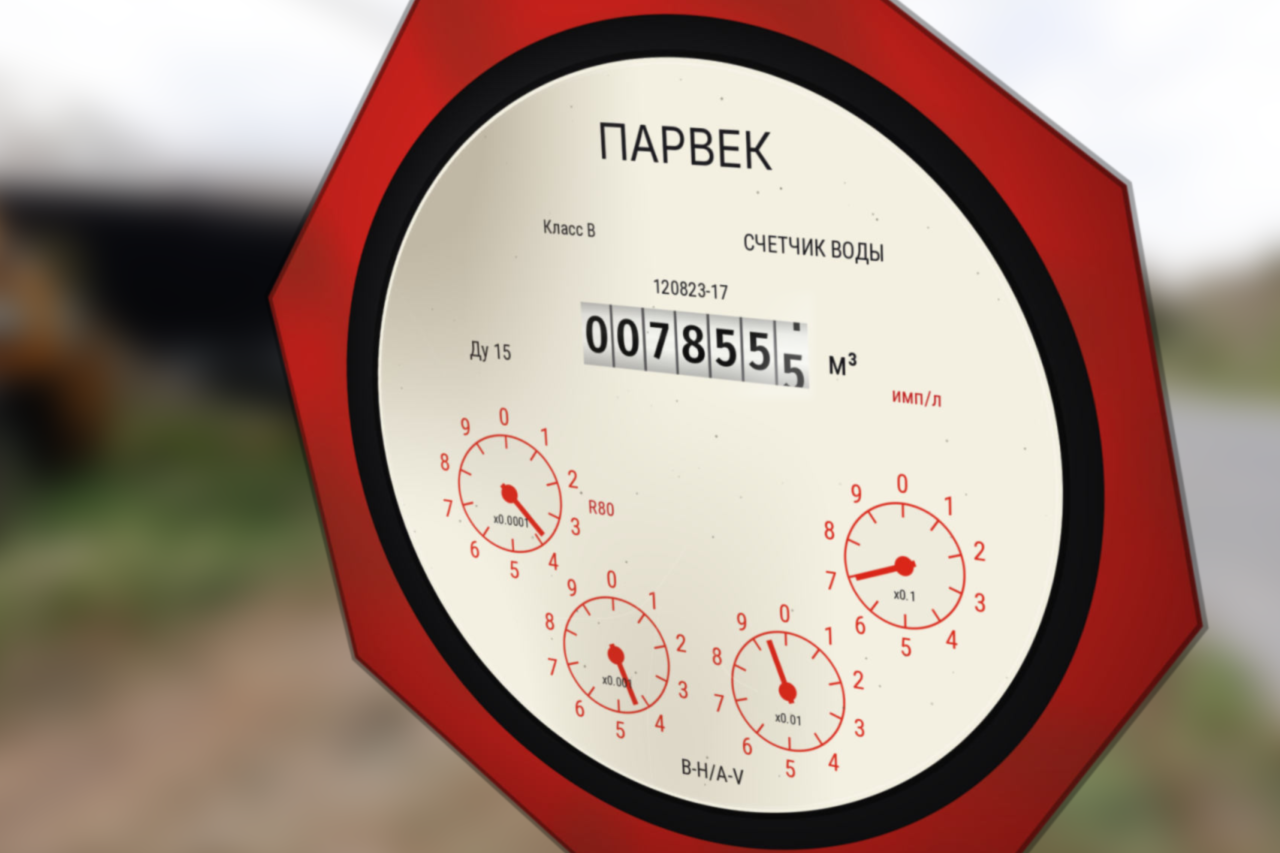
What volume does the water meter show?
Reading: 78554.6943 m³
